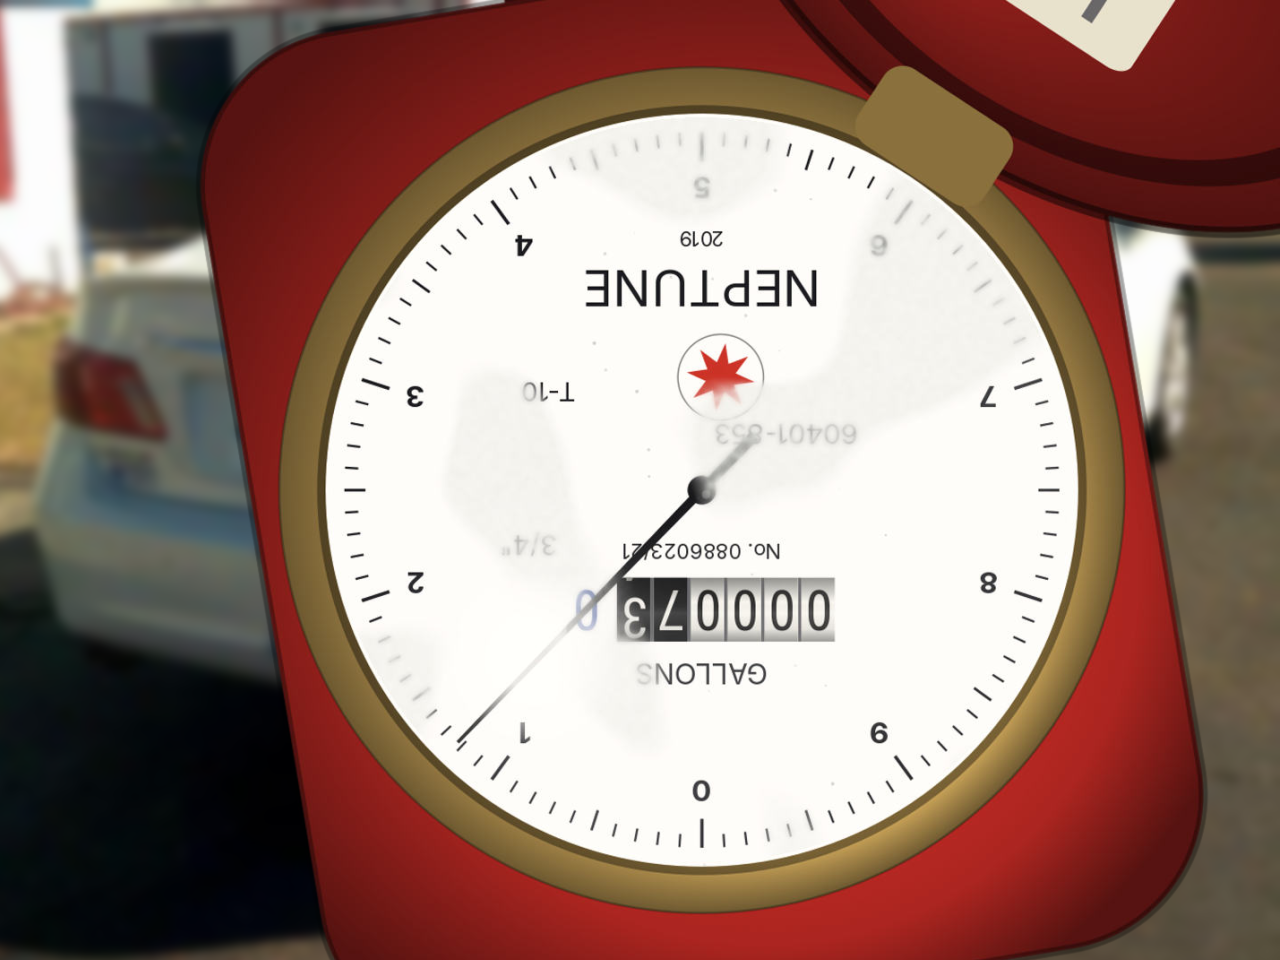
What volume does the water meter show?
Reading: 731.2 gal
